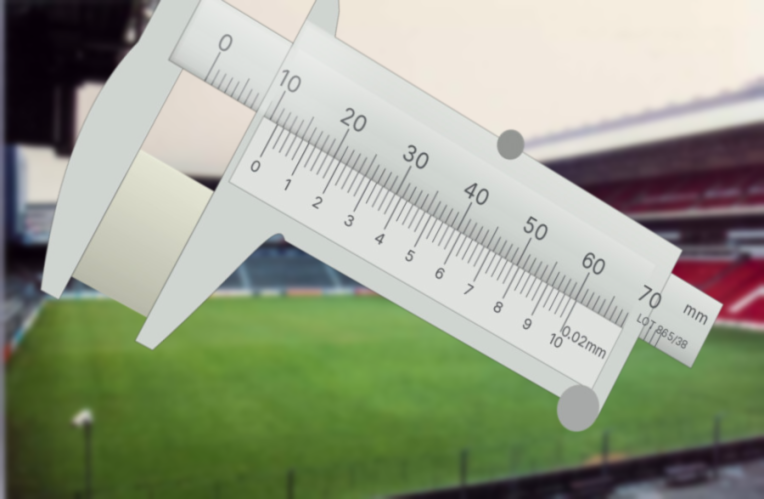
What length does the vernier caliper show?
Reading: 11.2 mm
